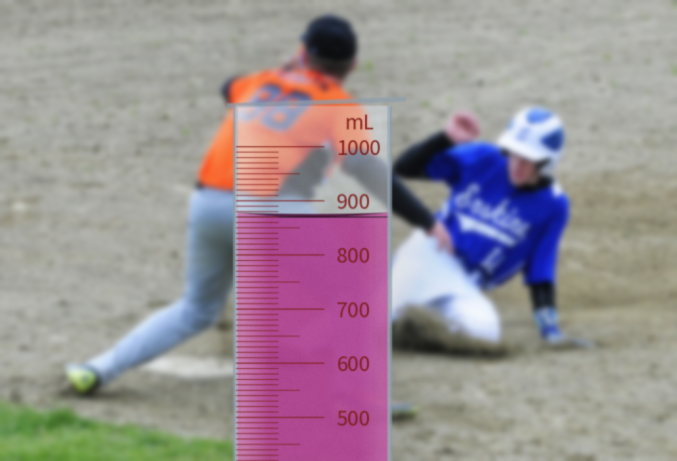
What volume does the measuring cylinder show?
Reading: 870 mL
